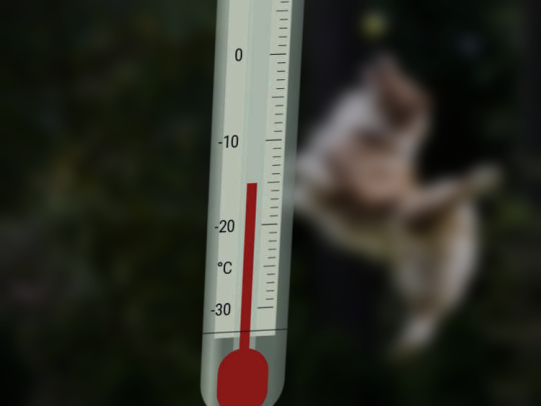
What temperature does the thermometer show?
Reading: -15 °C
